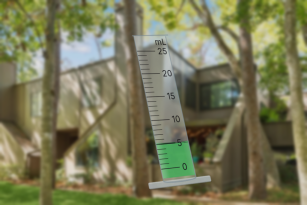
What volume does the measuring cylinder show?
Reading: 5 mL
